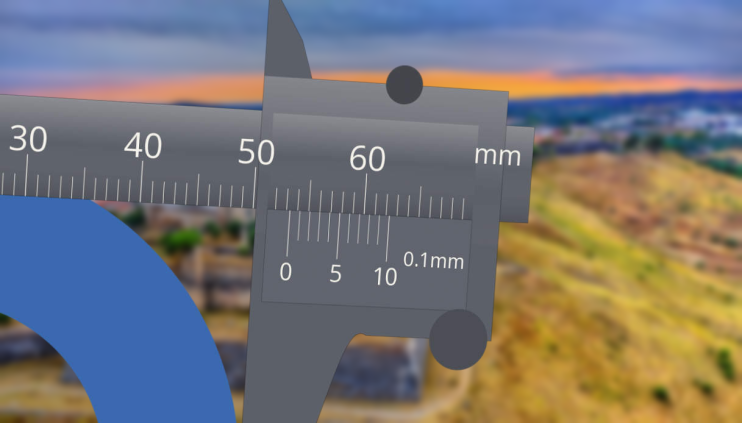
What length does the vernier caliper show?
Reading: 53.3 mm
